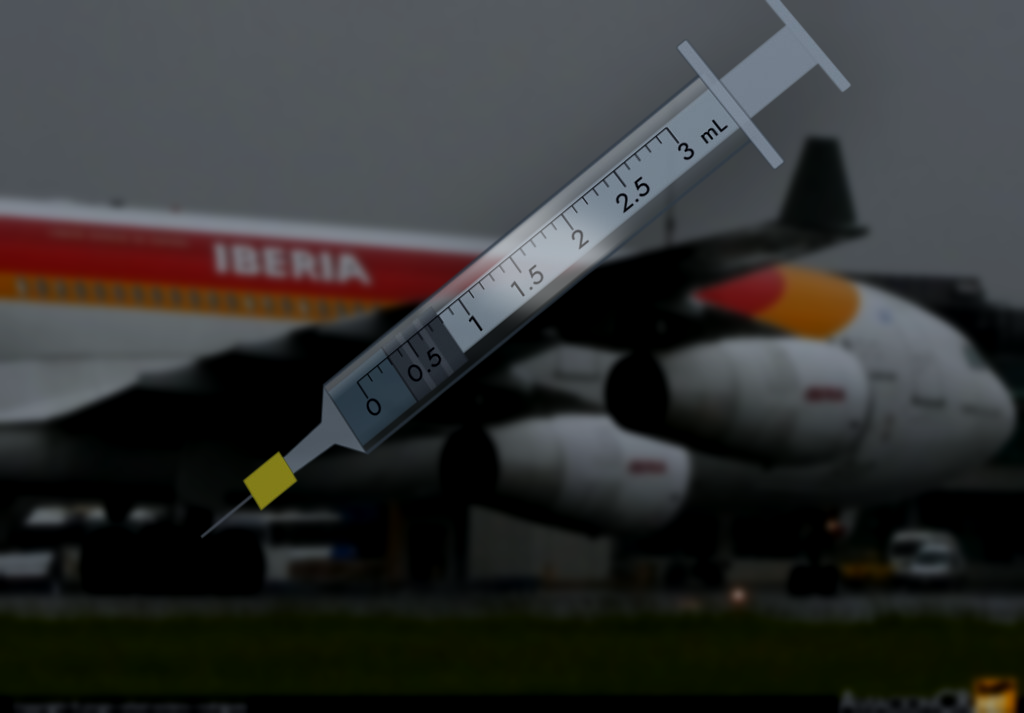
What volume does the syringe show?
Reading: 0.3 mL
